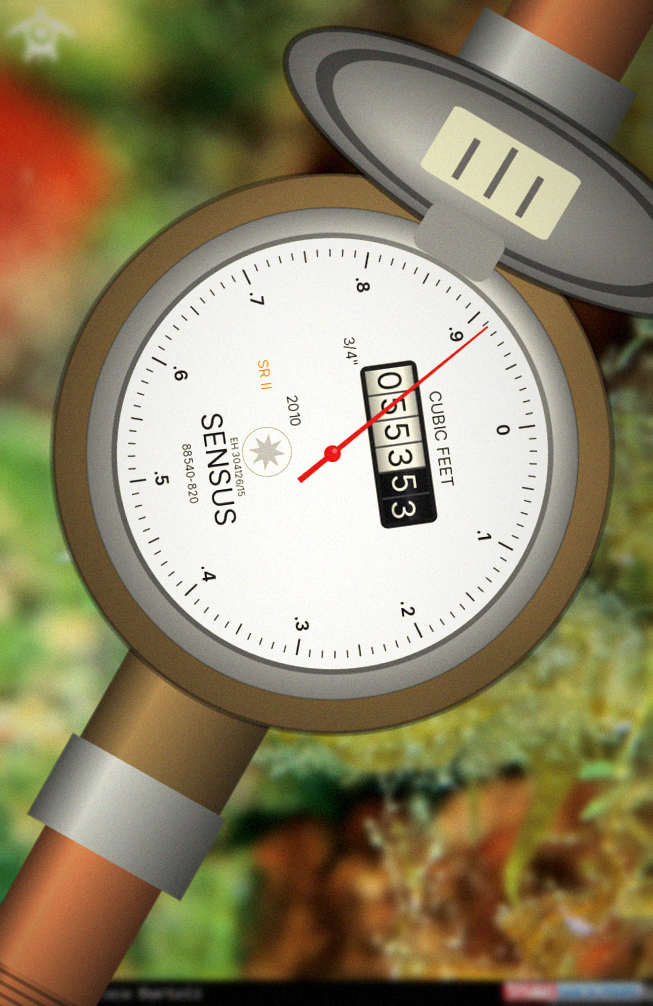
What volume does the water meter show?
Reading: 55352.91 ft³
